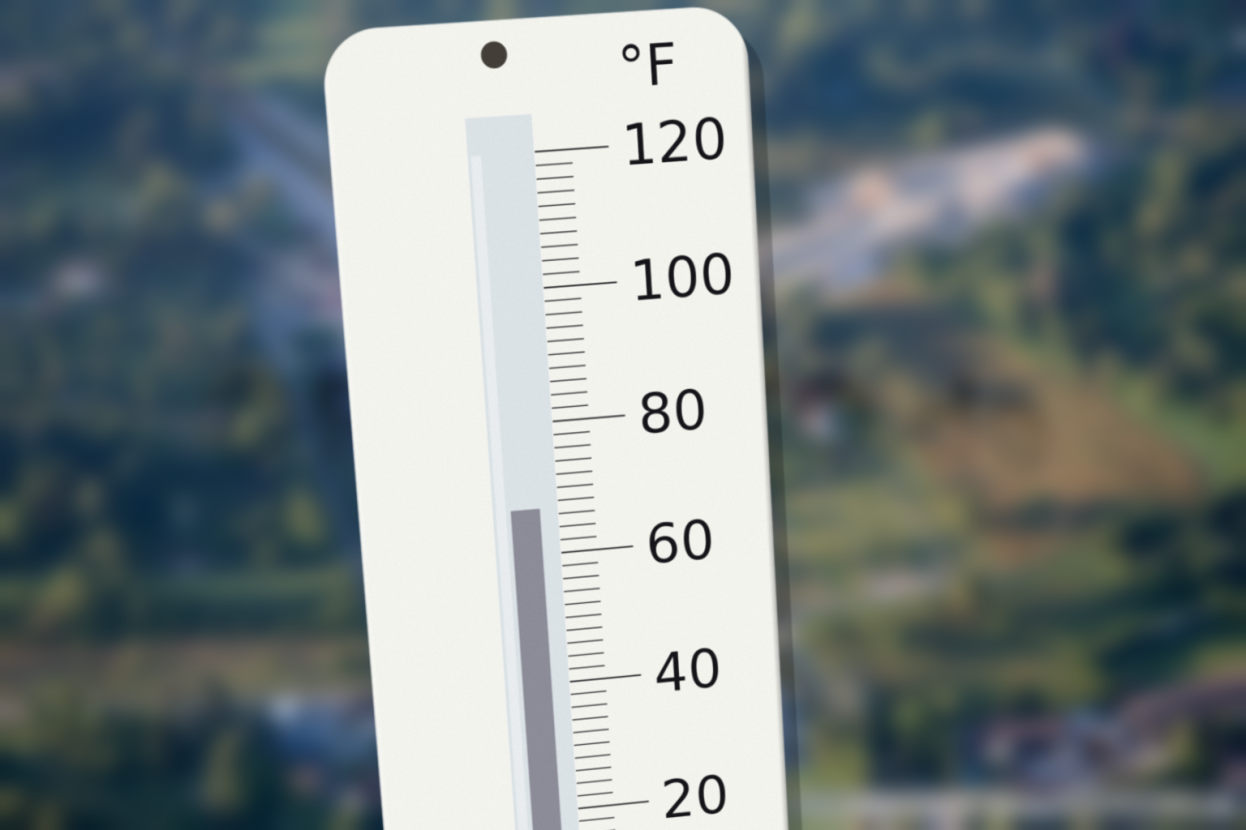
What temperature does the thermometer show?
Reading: 67 °F
